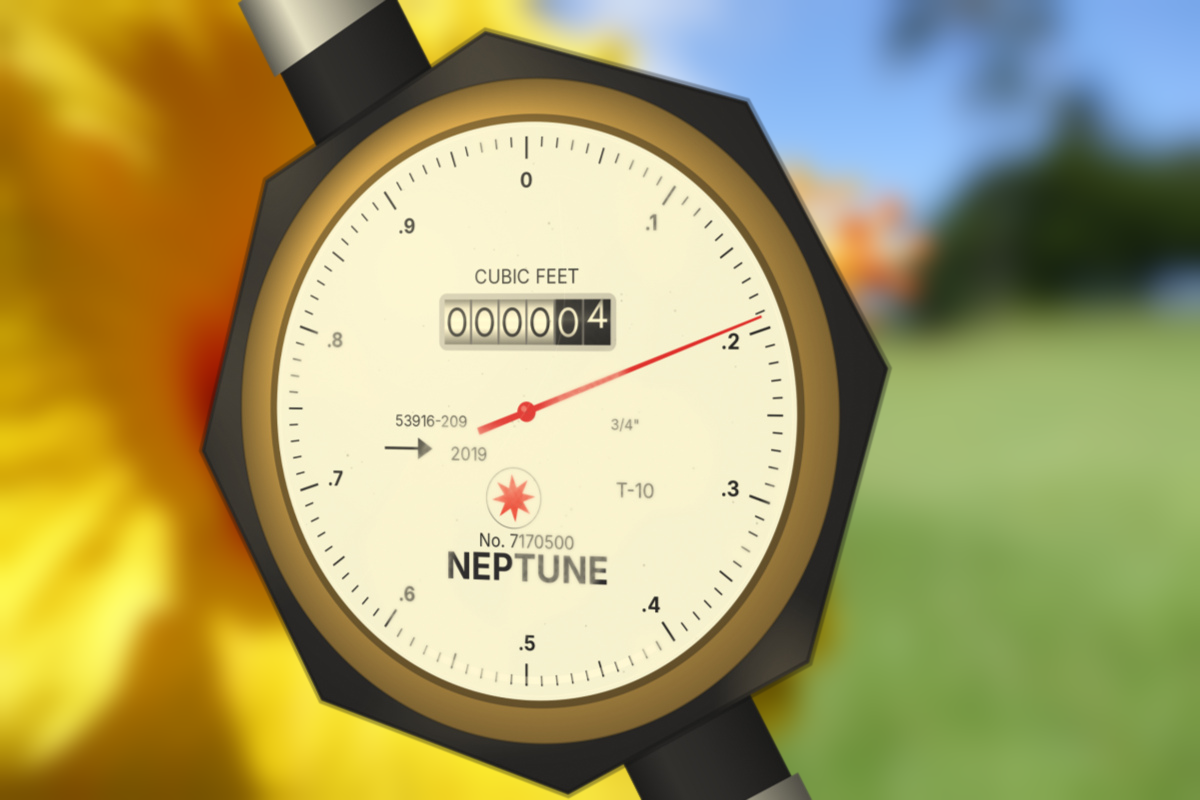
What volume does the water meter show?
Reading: 4.19 ft³
